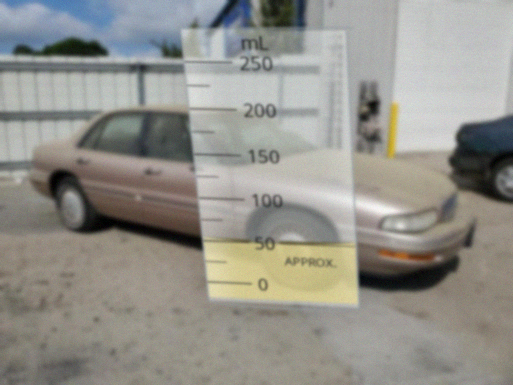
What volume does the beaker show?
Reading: 50 mL
